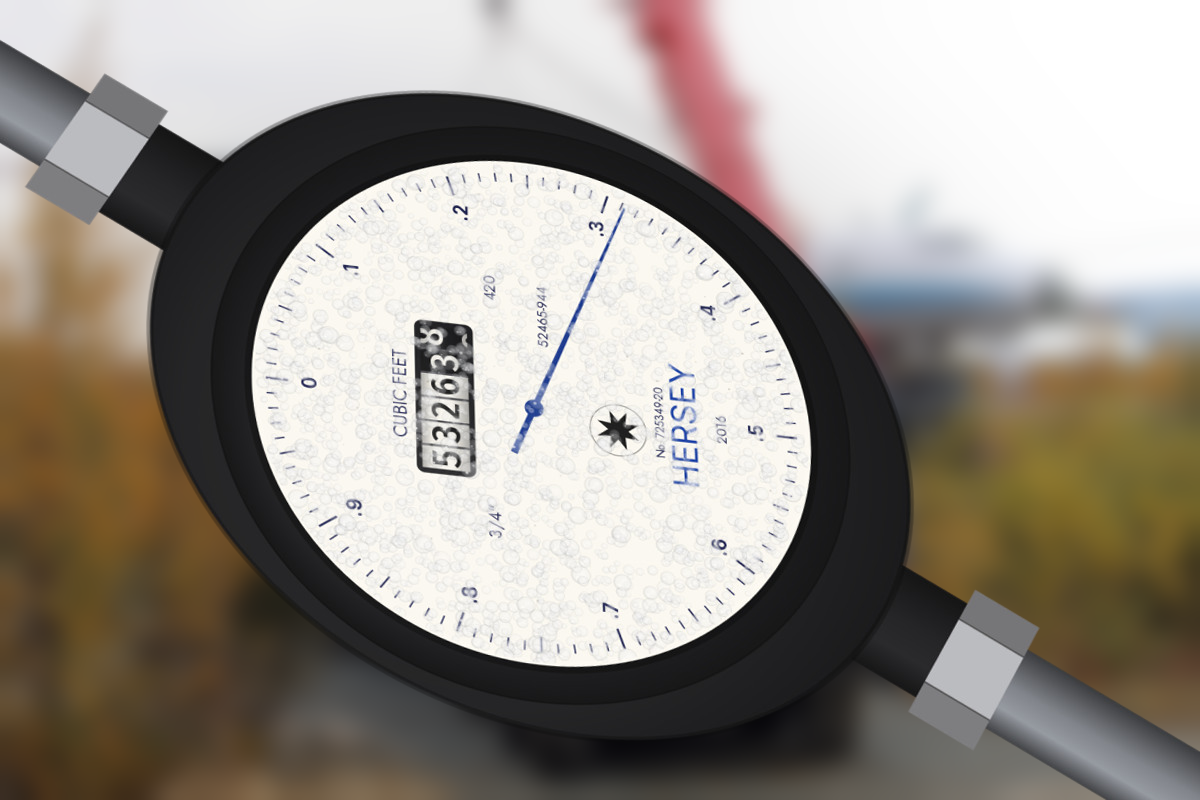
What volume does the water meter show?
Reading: 532638.31 ft³
